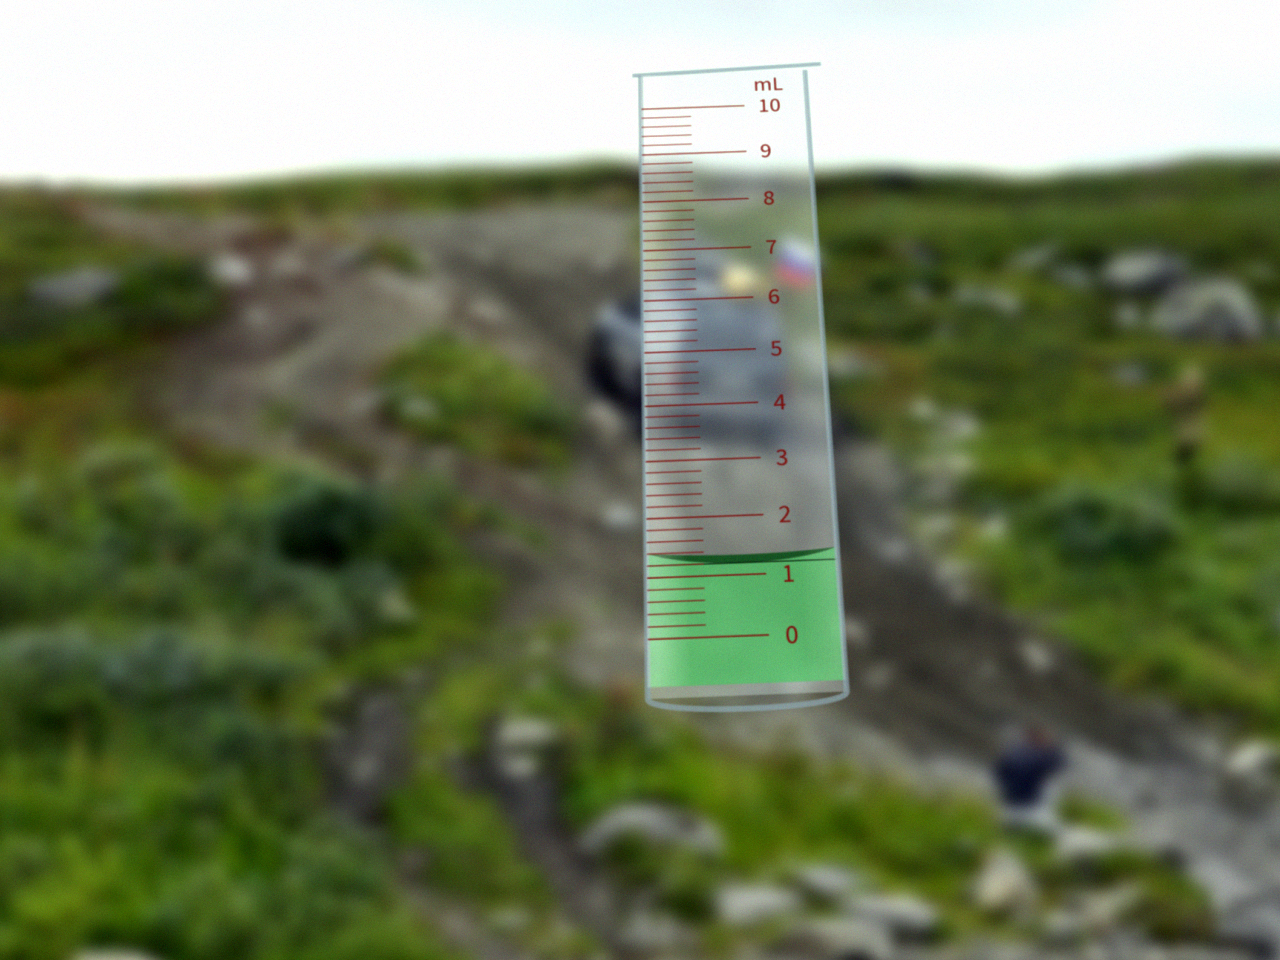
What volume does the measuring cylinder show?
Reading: 1.2 mL
